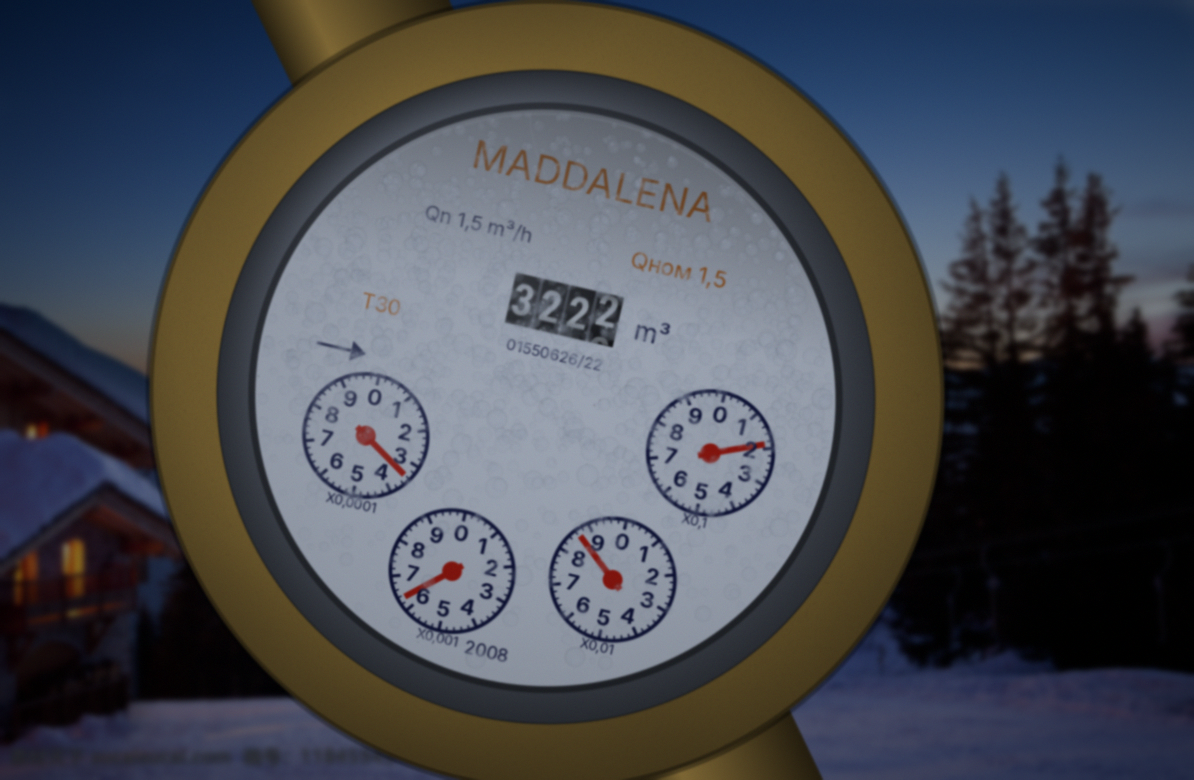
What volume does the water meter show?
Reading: 3222.1863 m³
